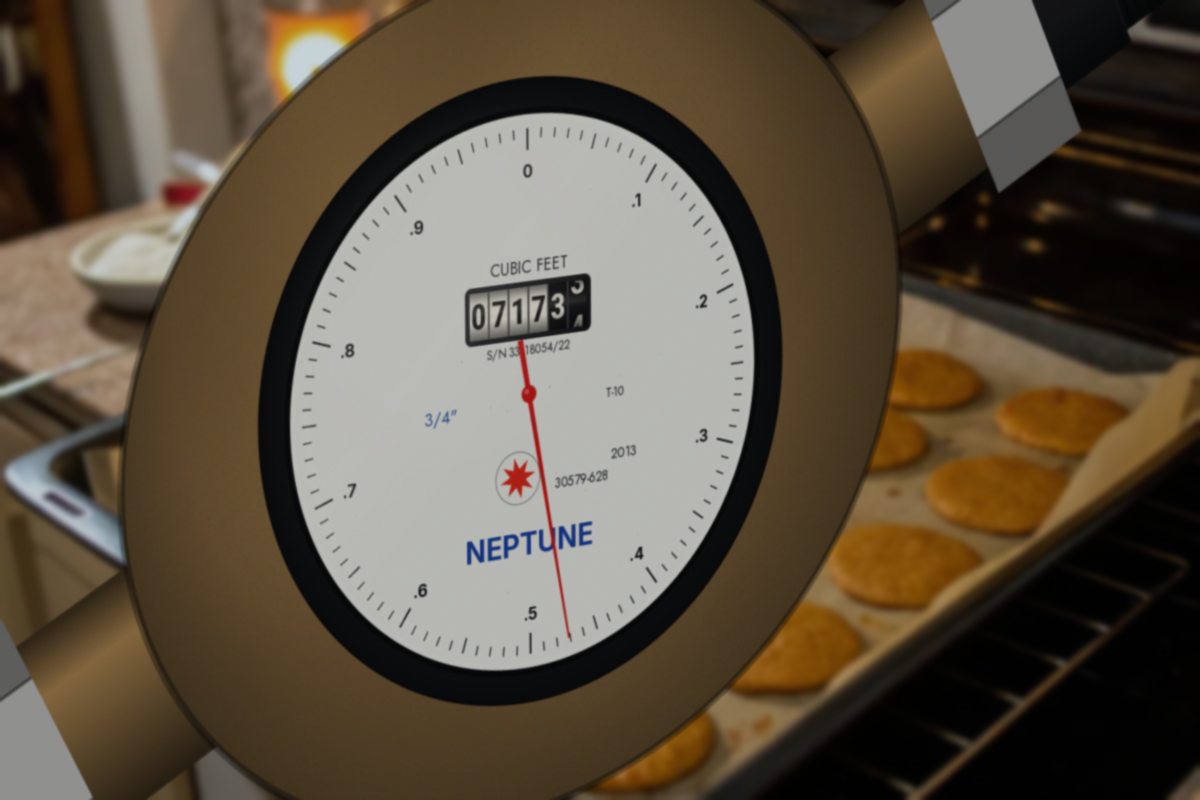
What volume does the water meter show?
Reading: 71733.47 ft³
